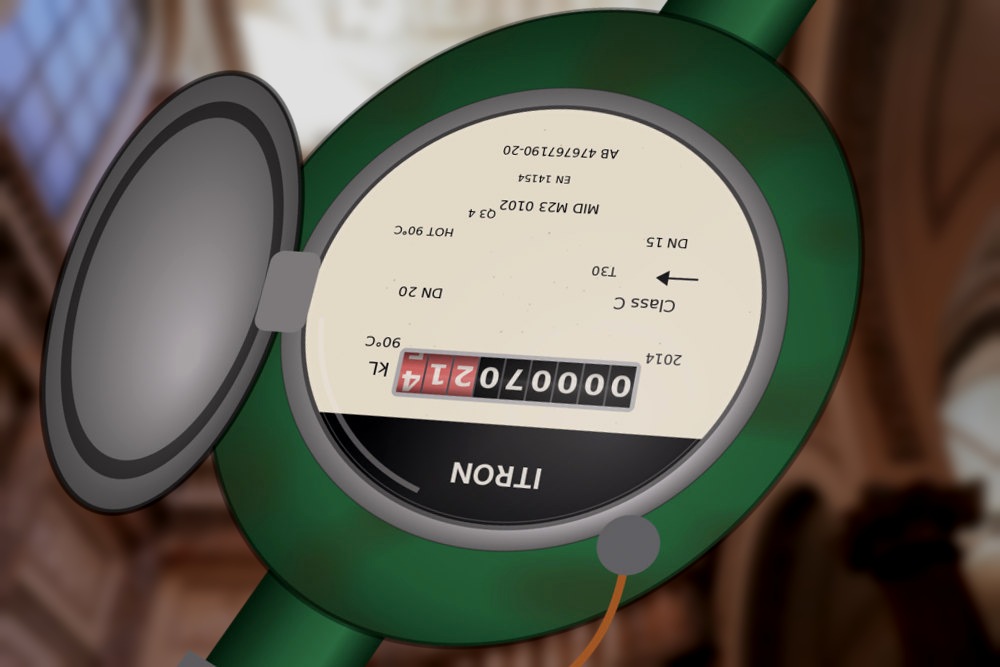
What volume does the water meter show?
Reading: 70.214 kL
